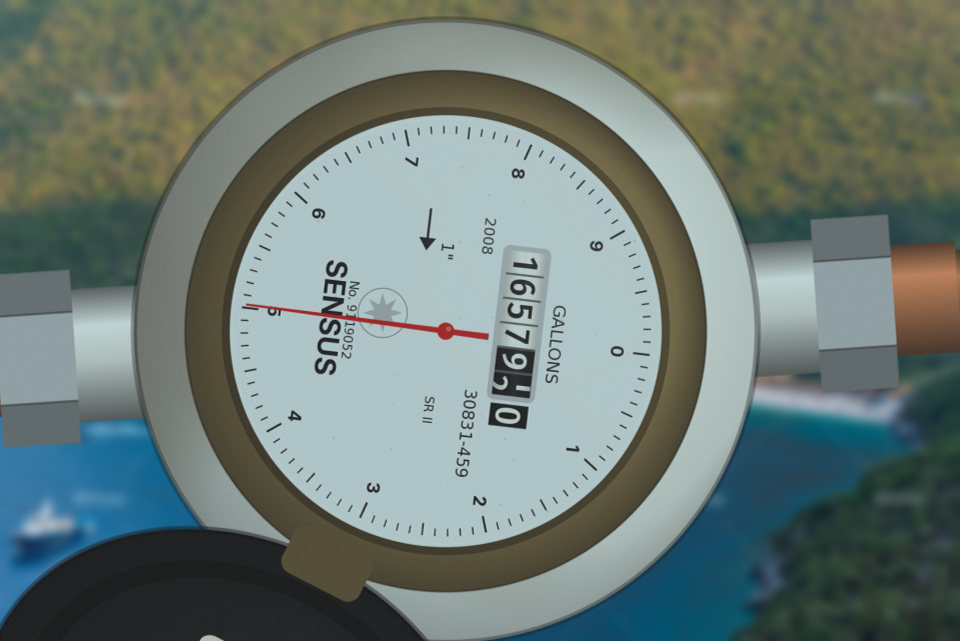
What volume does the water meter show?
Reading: 1657915.0 gal
